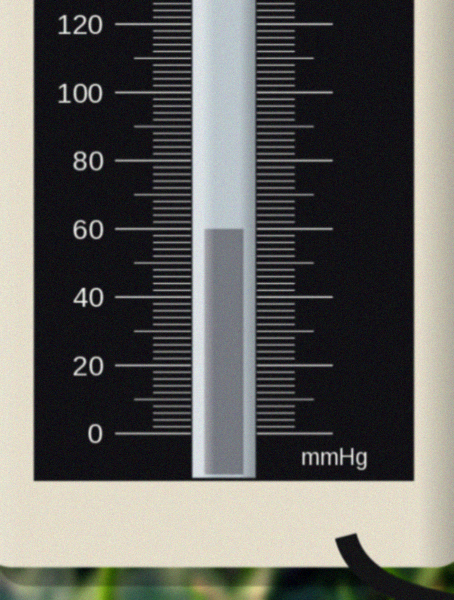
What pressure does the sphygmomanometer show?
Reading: 60 mmHg
